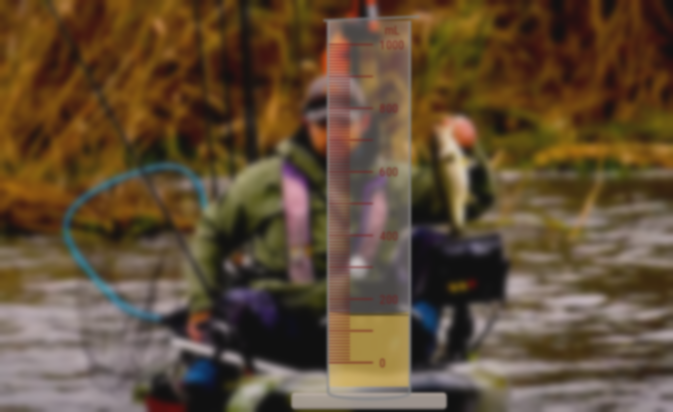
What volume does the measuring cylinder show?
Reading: 150 mL
